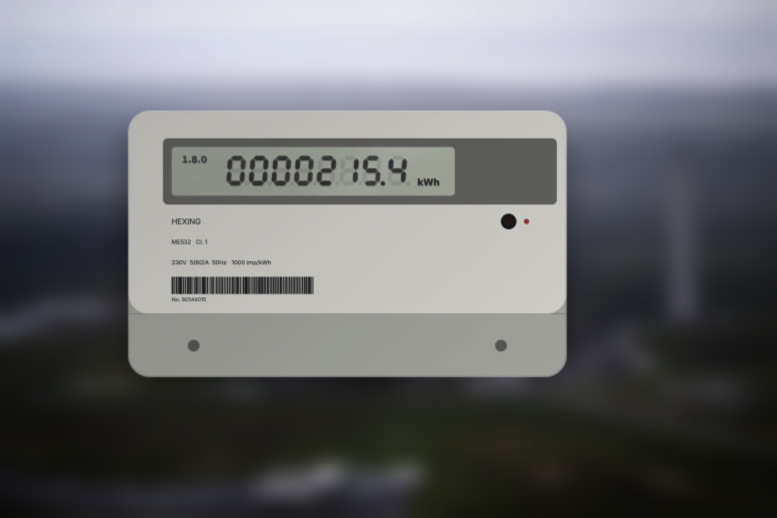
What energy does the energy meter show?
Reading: 215.4 kWh
